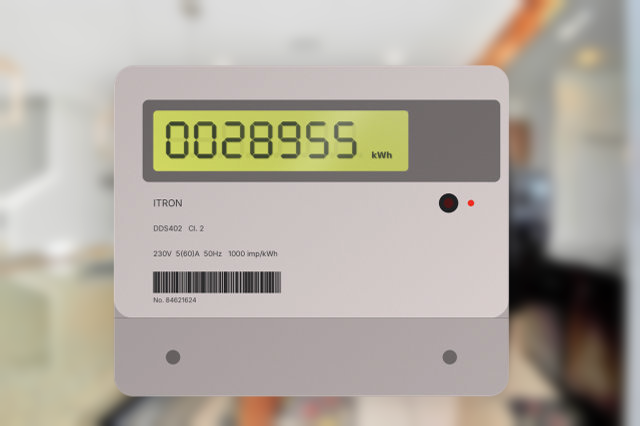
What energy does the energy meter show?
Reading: 28955 kWh
